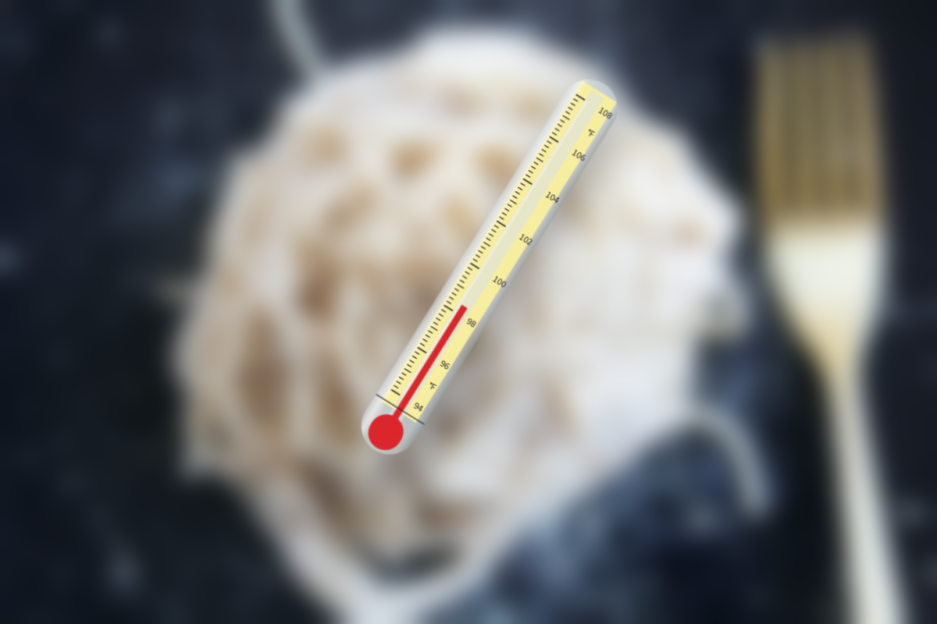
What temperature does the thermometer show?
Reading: 98.4 °F
